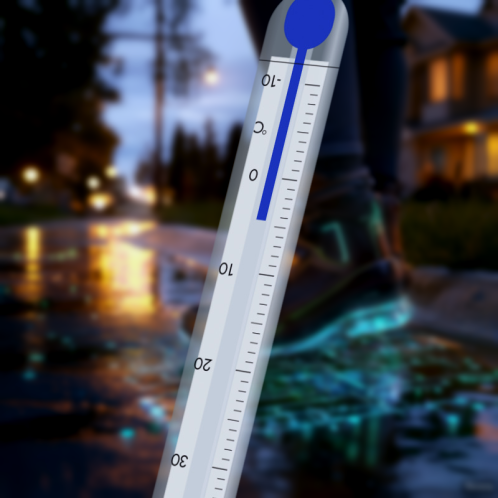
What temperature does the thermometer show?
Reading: 4.5 °C
